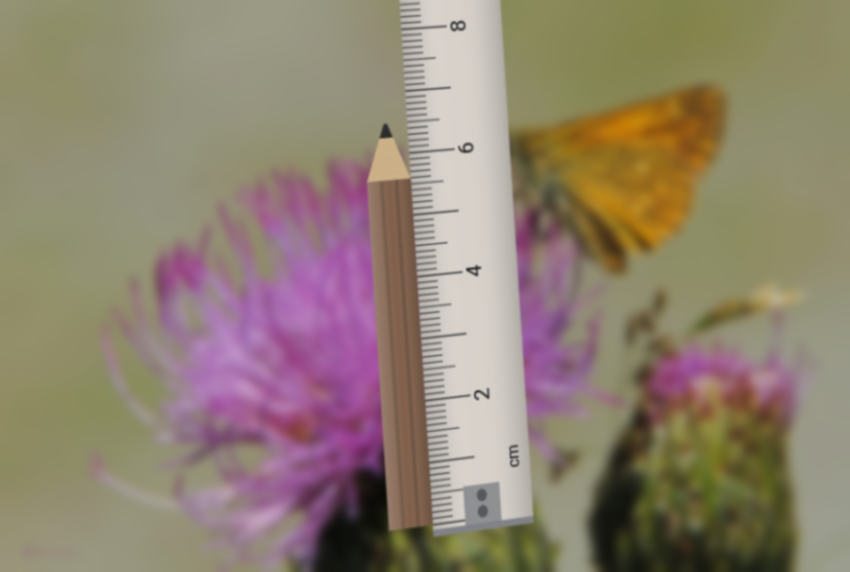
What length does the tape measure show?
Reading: 6.5 cm
